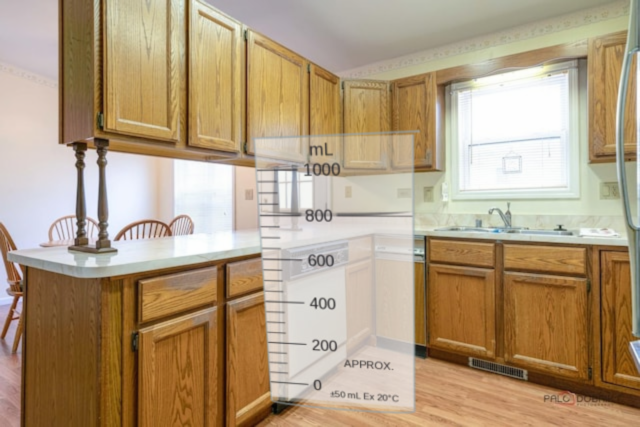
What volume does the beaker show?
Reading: 800 mL
